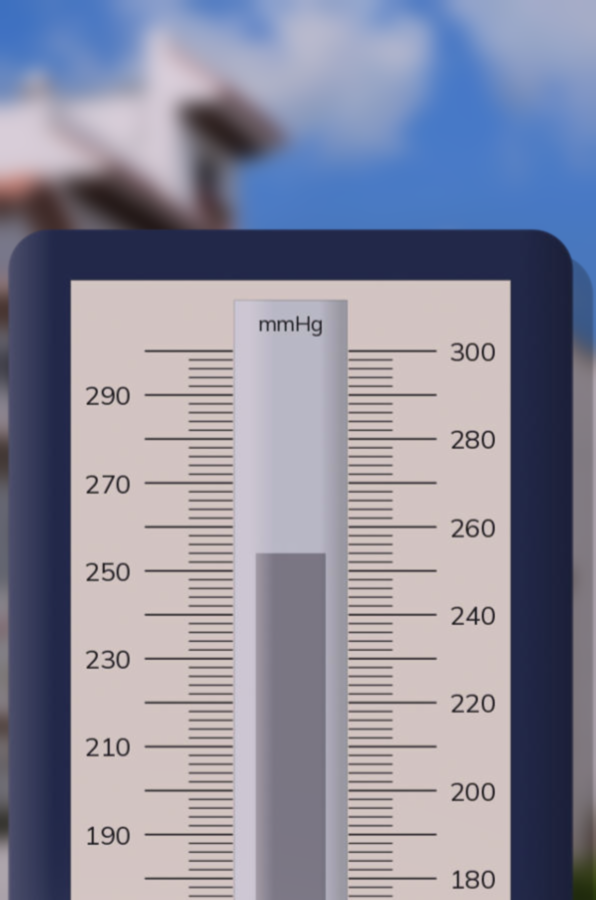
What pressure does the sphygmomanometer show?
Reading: 254 mmHg
